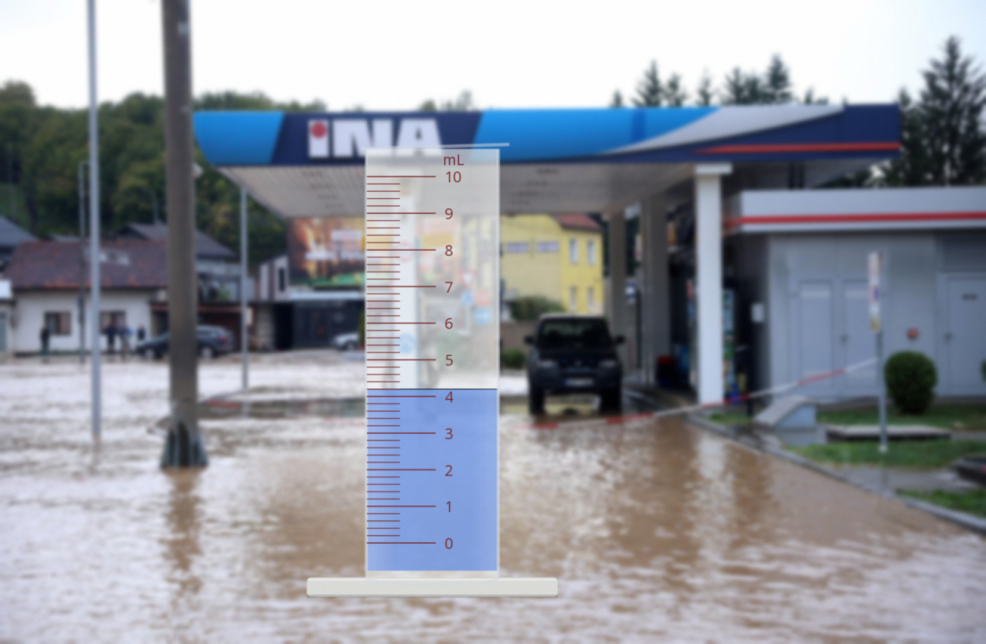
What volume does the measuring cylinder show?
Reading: 4.2 mL
